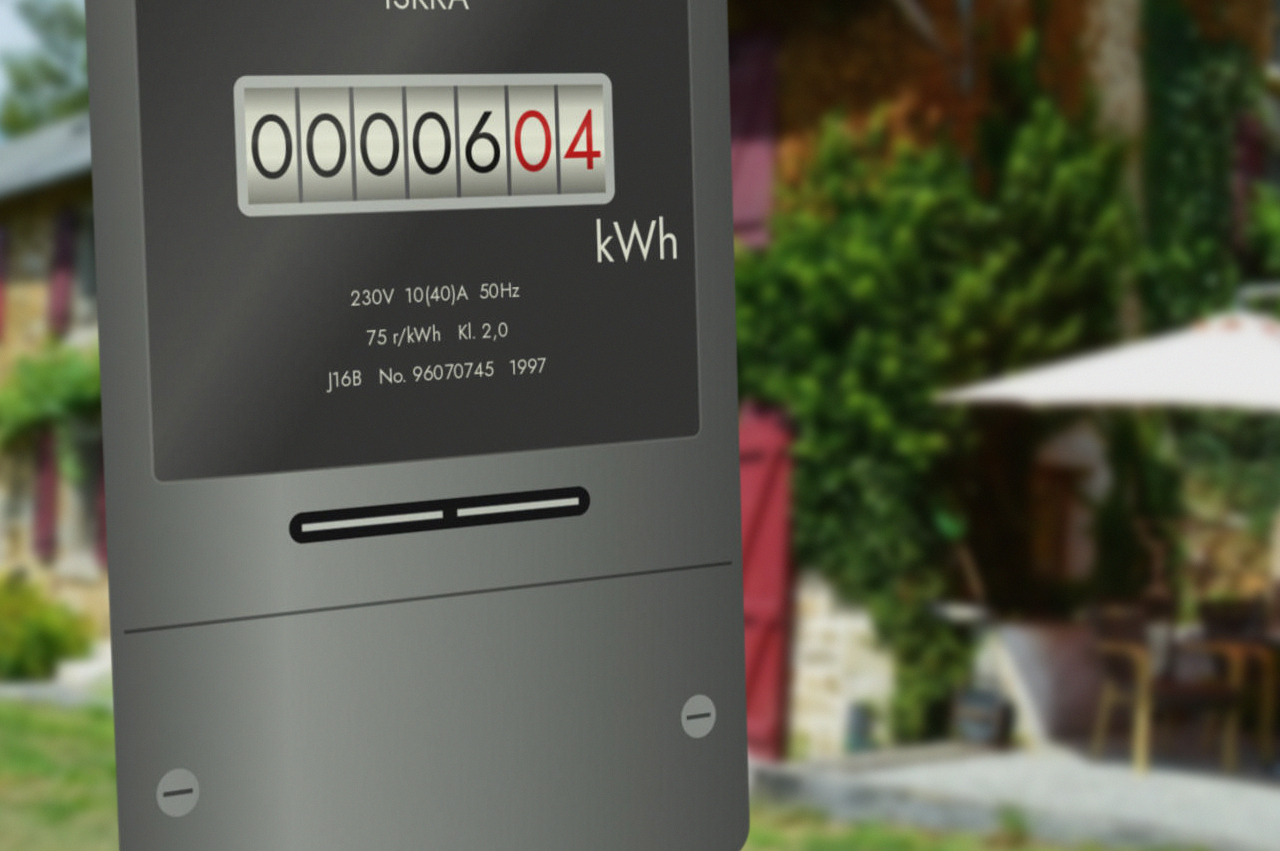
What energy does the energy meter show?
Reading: 6.04 kWh
